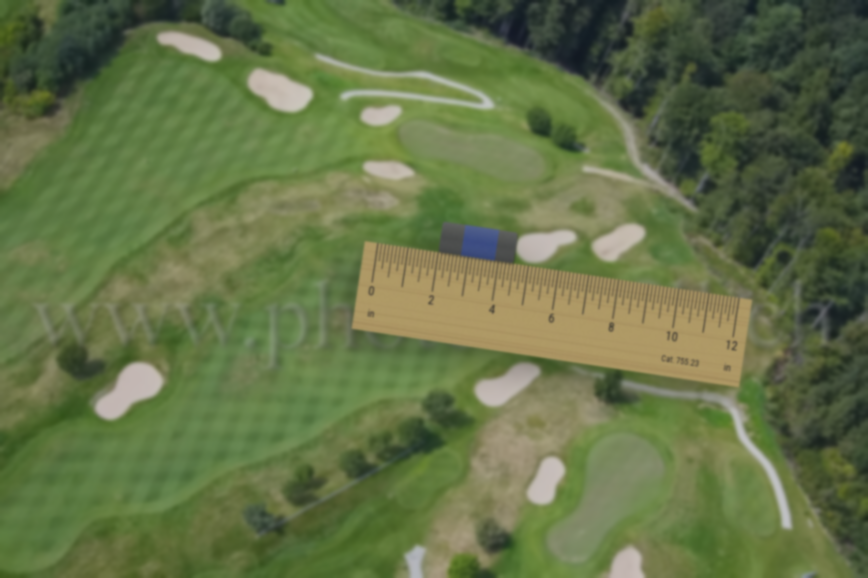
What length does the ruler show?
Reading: 2.5 in
